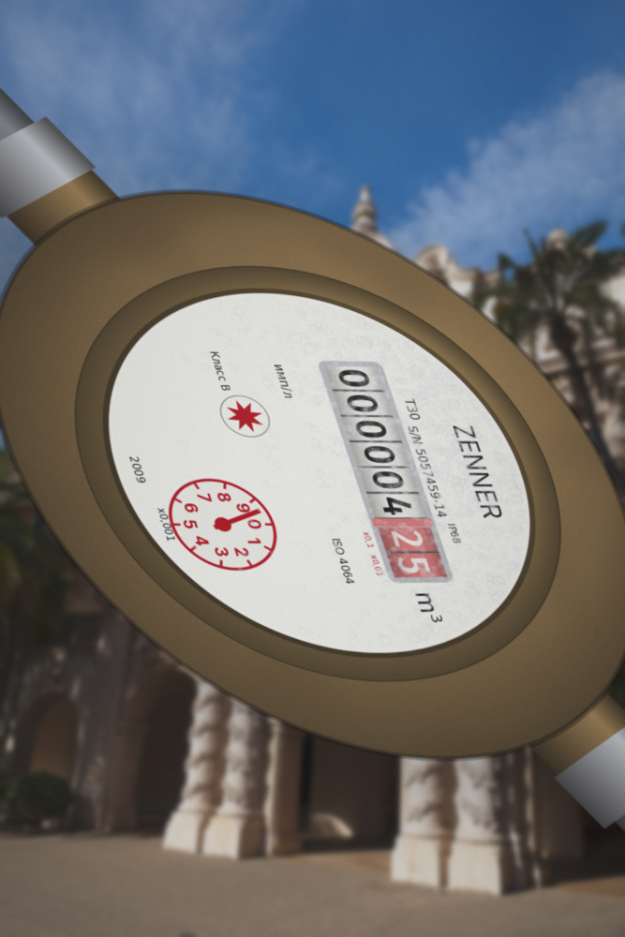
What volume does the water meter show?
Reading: 4.249 m³
